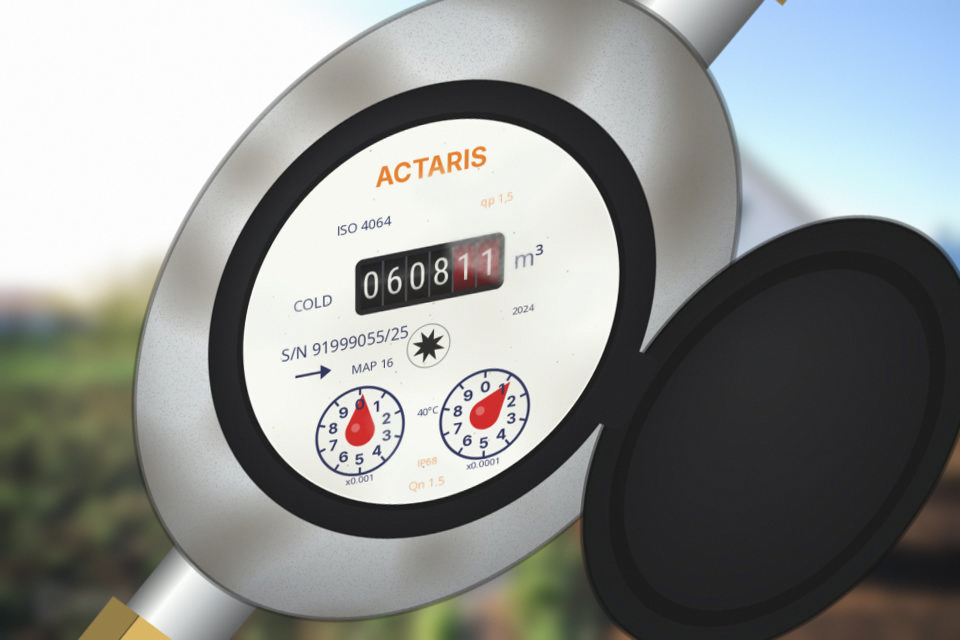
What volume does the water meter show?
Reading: 608.1101 m³
